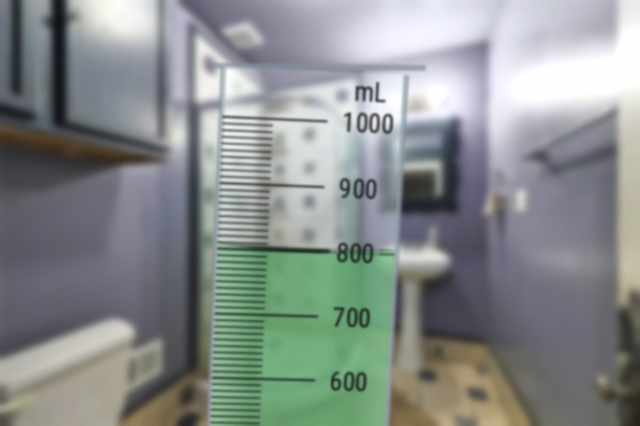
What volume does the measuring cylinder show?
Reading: 800 mL
